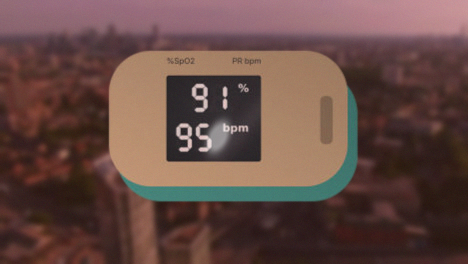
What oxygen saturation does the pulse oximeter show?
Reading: 91 %
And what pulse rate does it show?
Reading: 95 bpm
